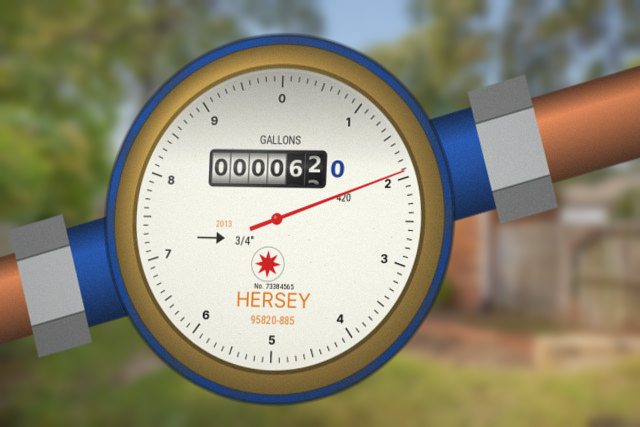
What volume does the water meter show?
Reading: 621.9 gal
